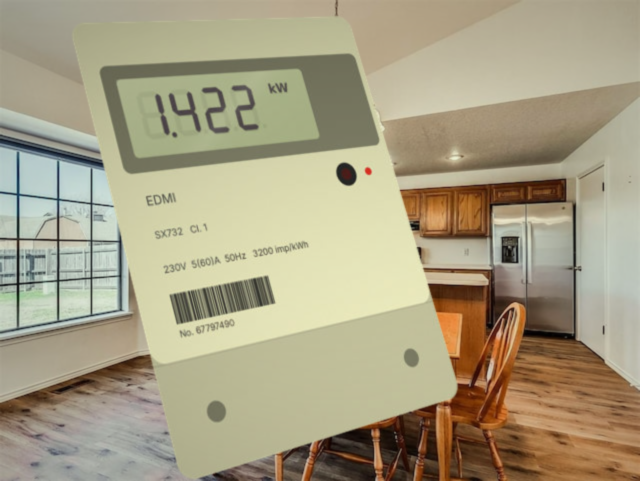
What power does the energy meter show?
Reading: 1.422 kW
